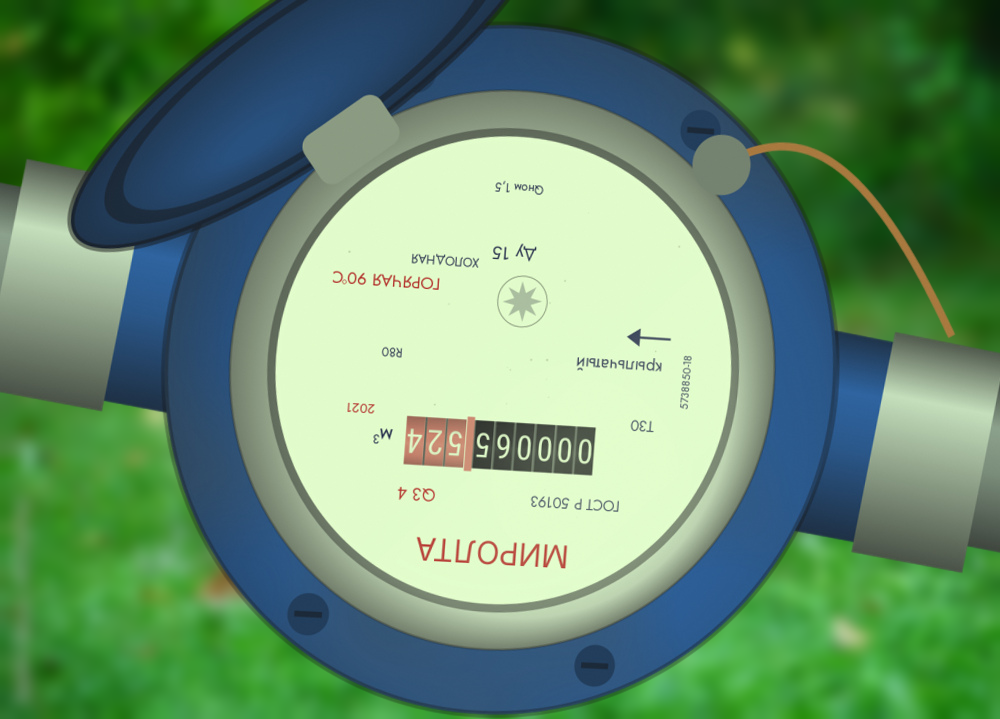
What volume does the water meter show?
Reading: 65.524 m³
